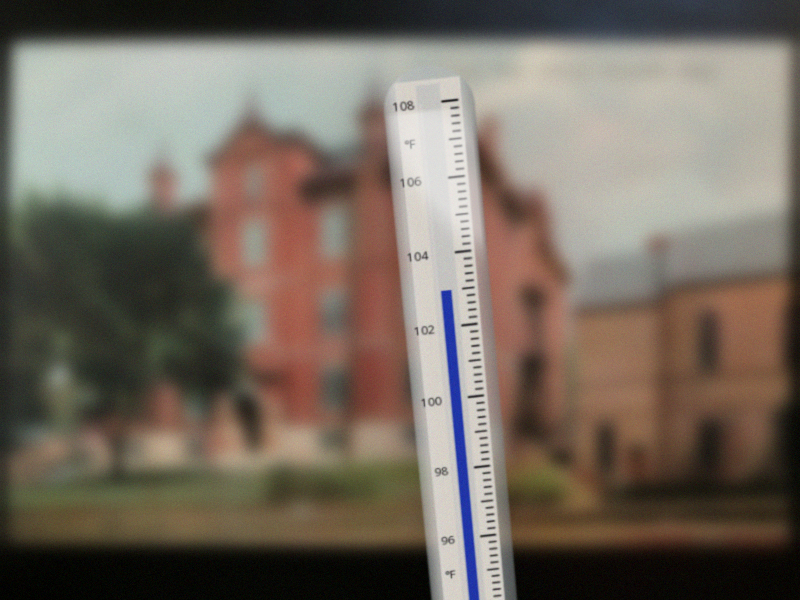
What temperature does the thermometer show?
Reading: 103 °F
